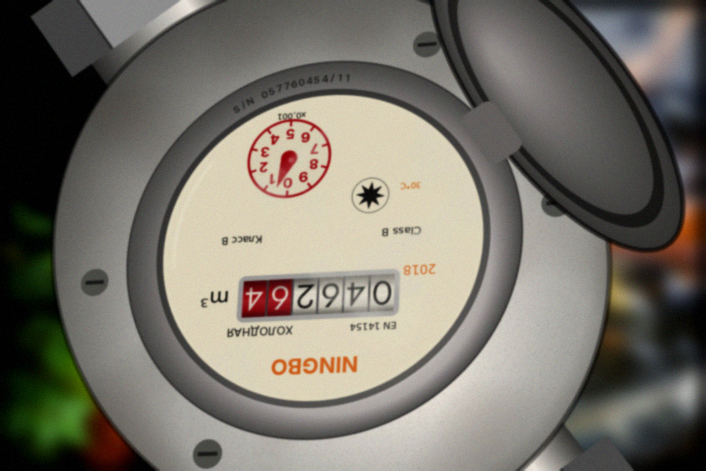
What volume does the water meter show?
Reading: 462.640 m³
